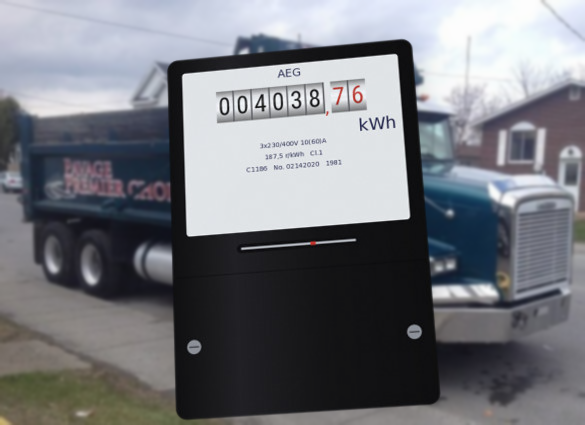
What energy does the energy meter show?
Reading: 4038.76 kWh
